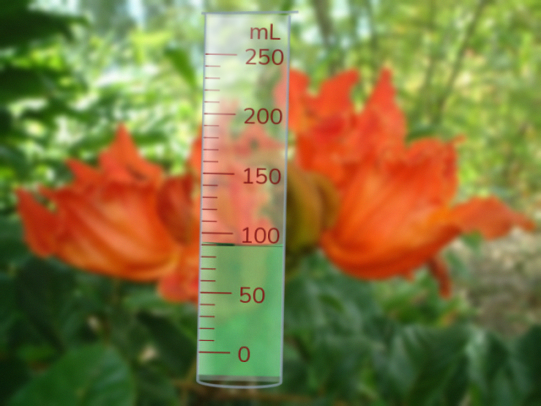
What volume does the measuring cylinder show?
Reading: 90 mL
